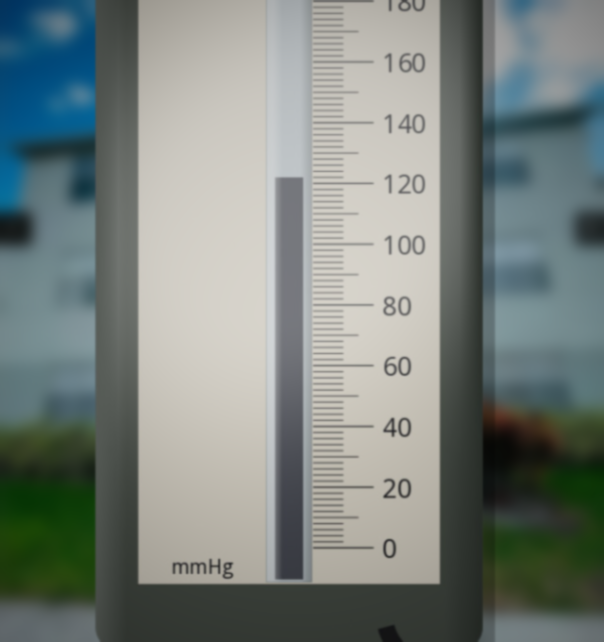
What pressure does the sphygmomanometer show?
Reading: 122 mmHg
